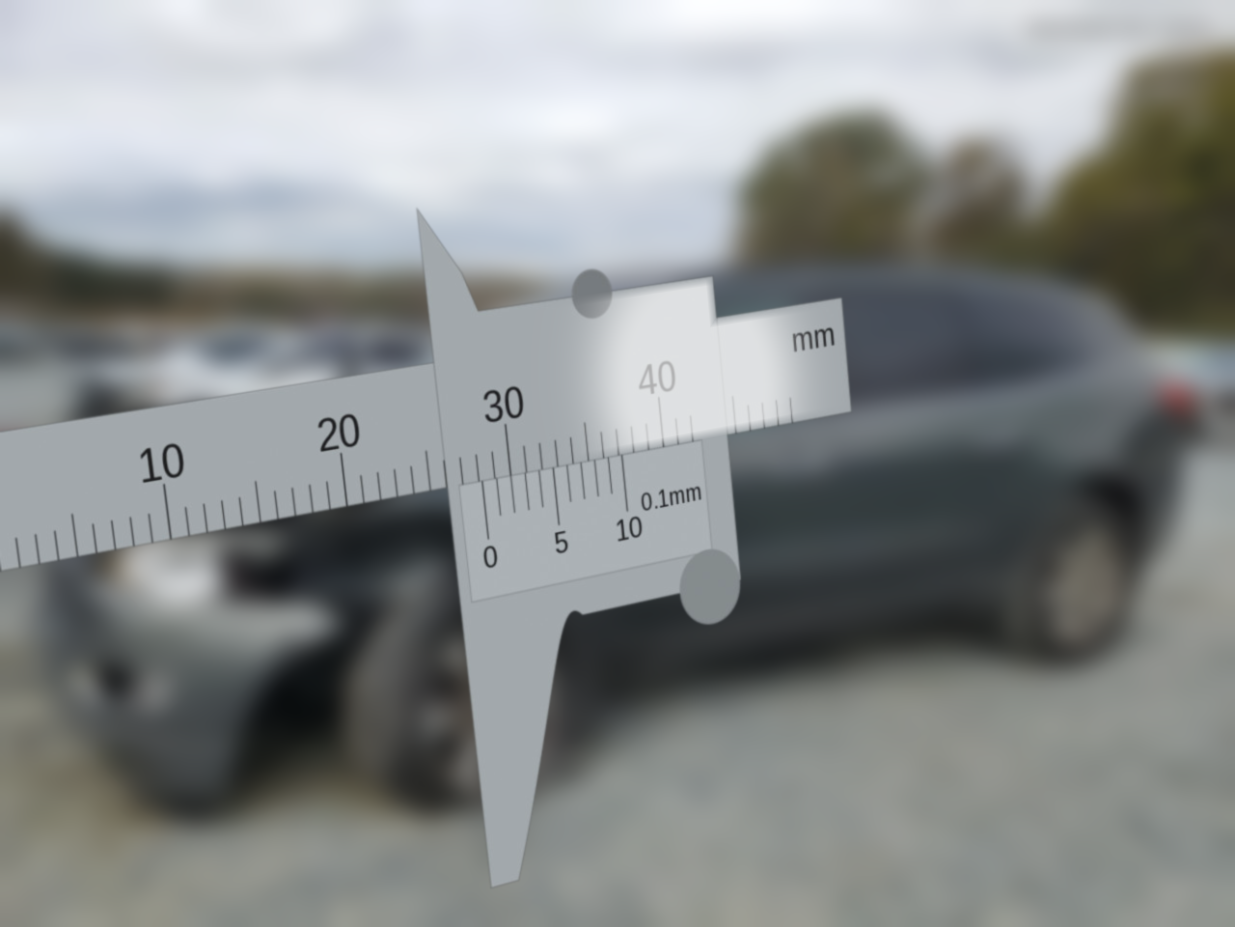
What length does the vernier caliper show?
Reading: 28.2 mm
